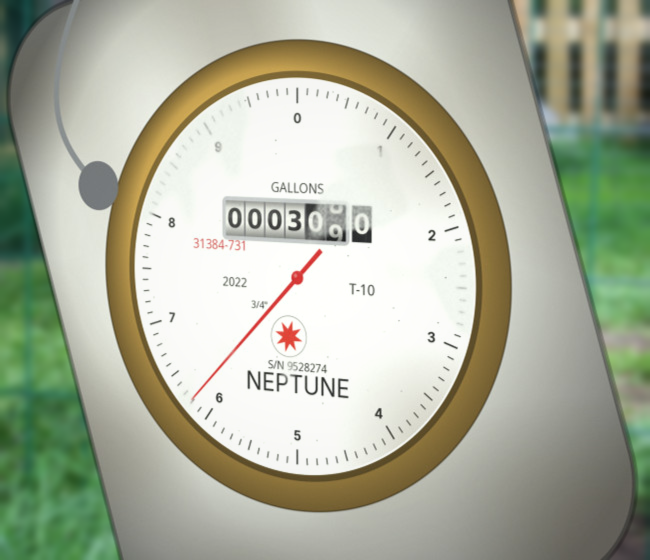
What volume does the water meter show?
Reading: 3086.2 gal
